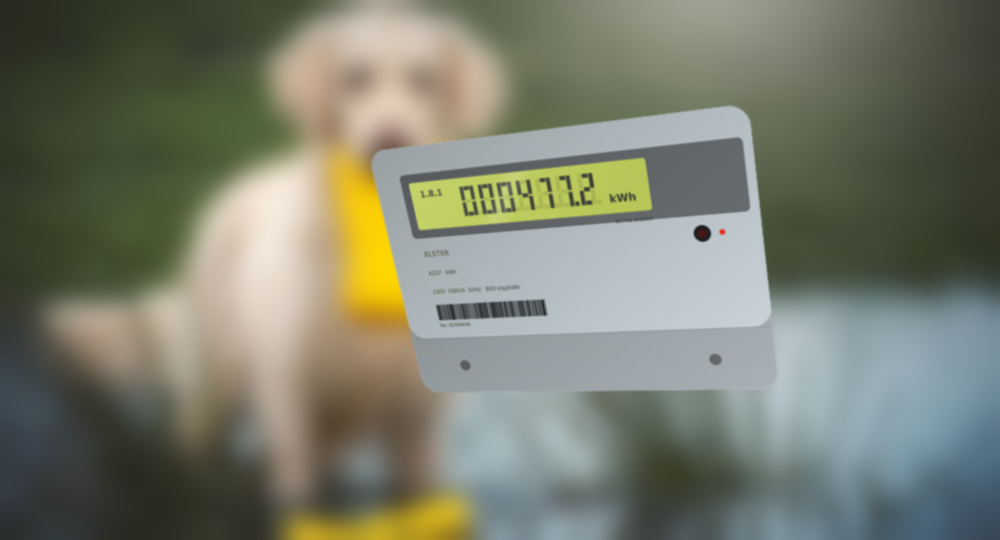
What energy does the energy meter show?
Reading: 477.2 kWh
